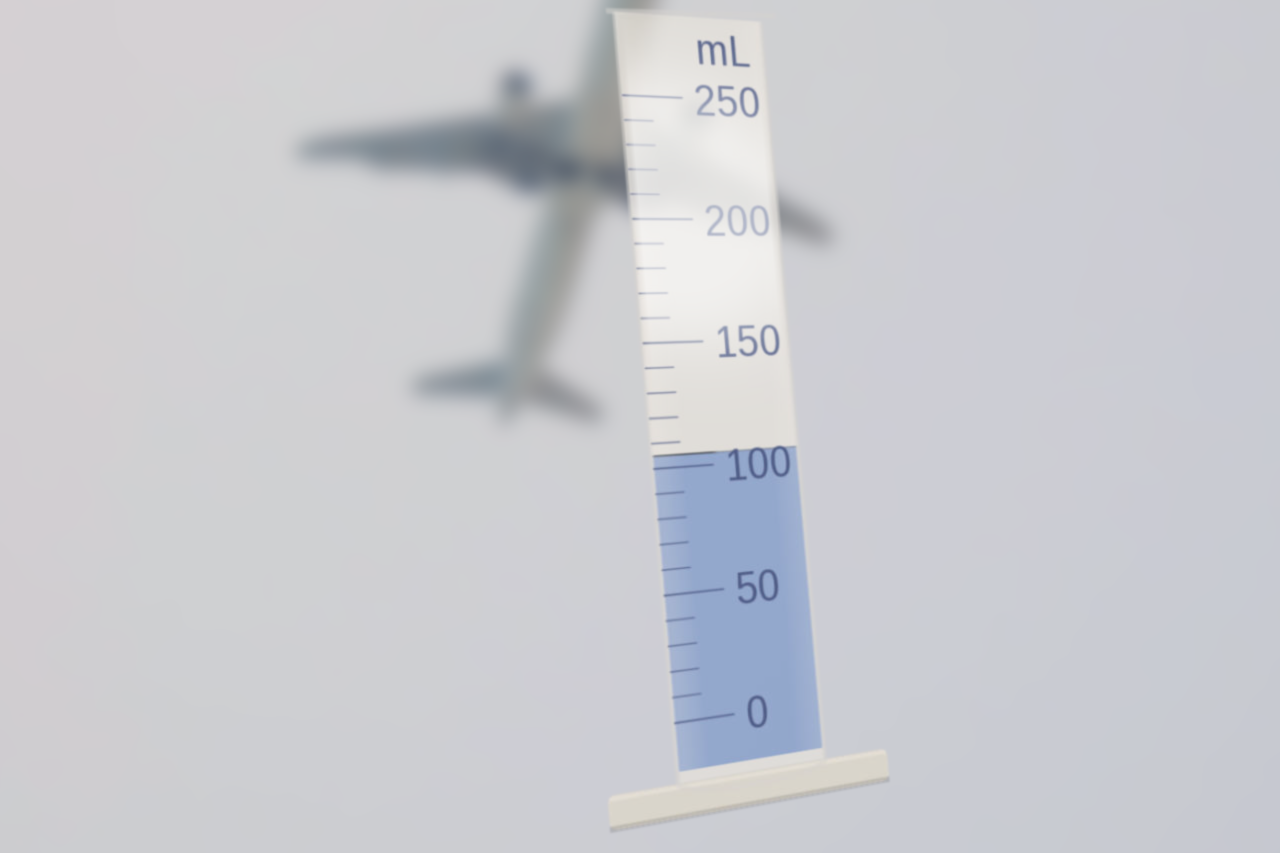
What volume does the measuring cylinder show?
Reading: 105 mL
